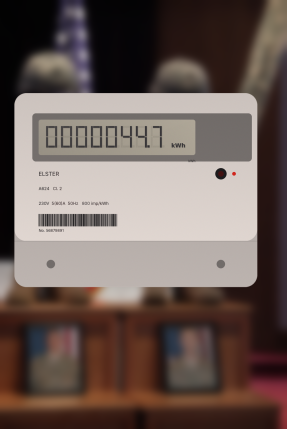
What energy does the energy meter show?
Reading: 44.7 kWh
